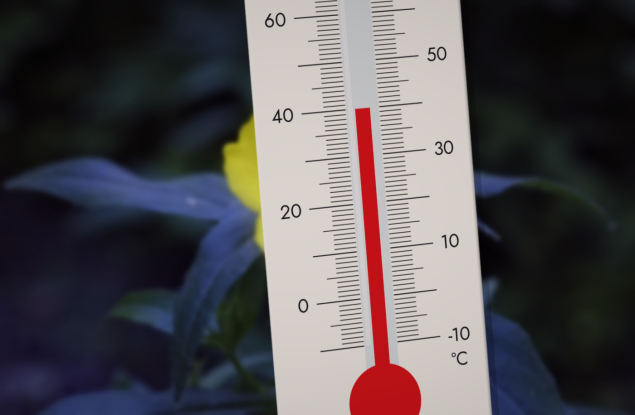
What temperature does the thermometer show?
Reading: 40 °C
